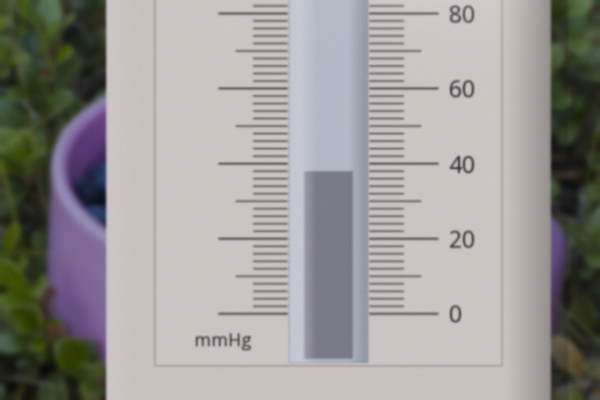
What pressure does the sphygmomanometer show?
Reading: 38 mmHg
